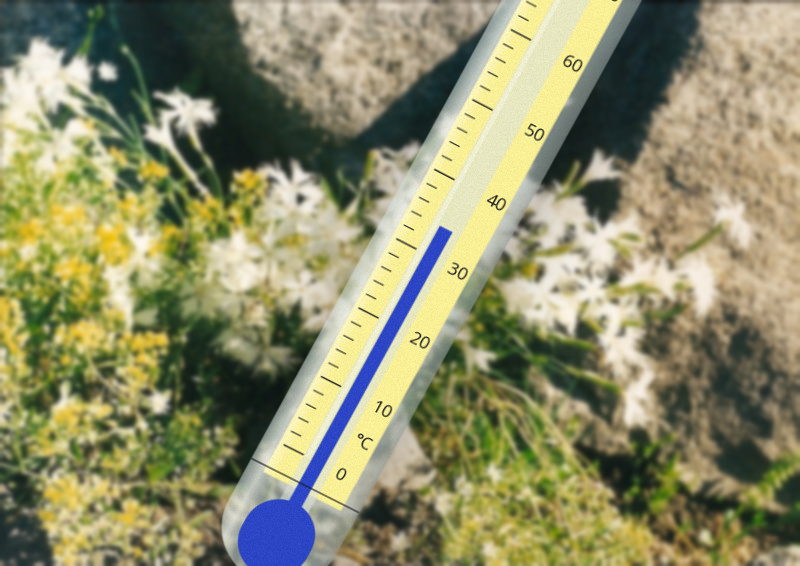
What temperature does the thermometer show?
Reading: 34 °C
